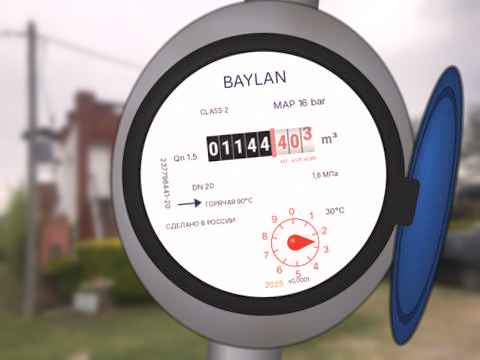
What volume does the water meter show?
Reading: 1144.4032 m³
